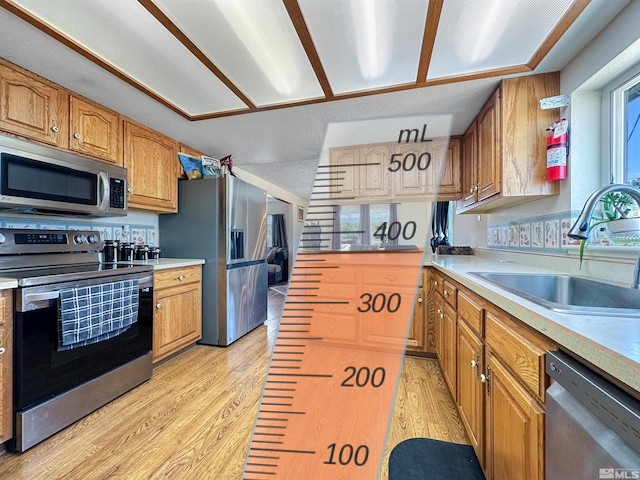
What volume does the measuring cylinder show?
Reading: 370 mL
